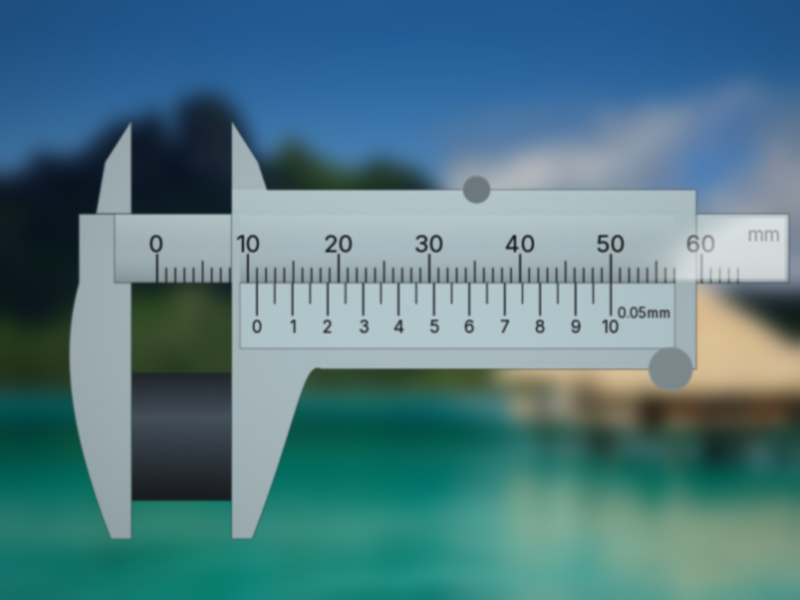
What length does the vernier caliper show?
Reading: 11.0 mm
